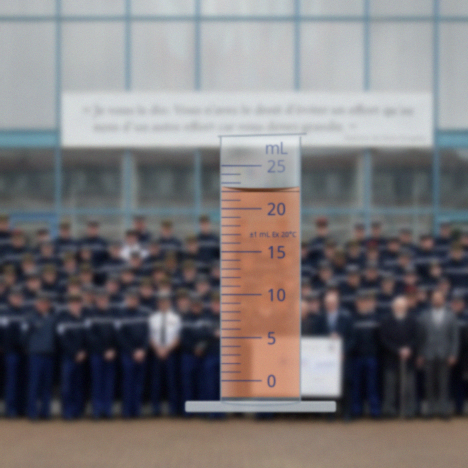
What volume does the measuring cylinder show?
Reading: 22 mL
